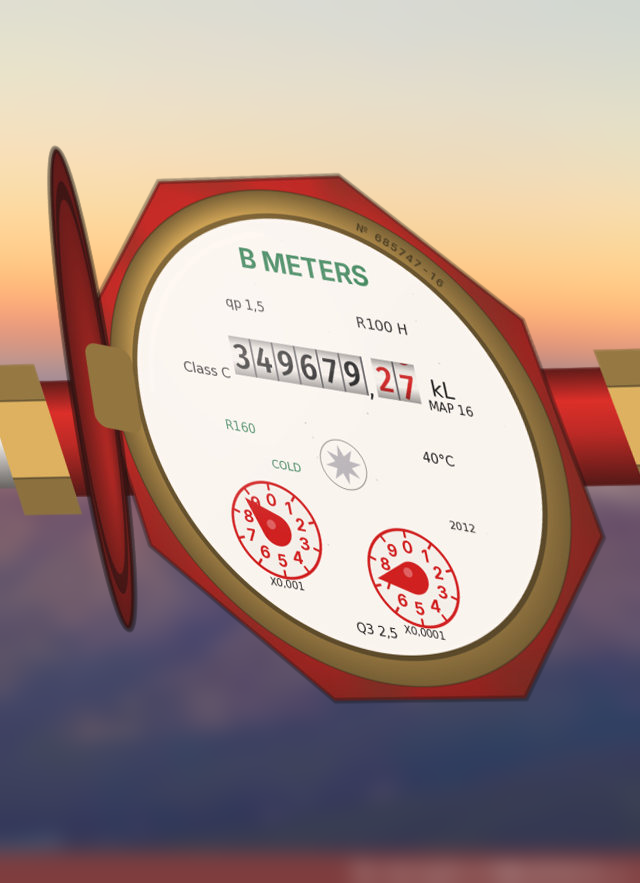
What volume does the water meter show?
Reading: 349679.2687 kL
